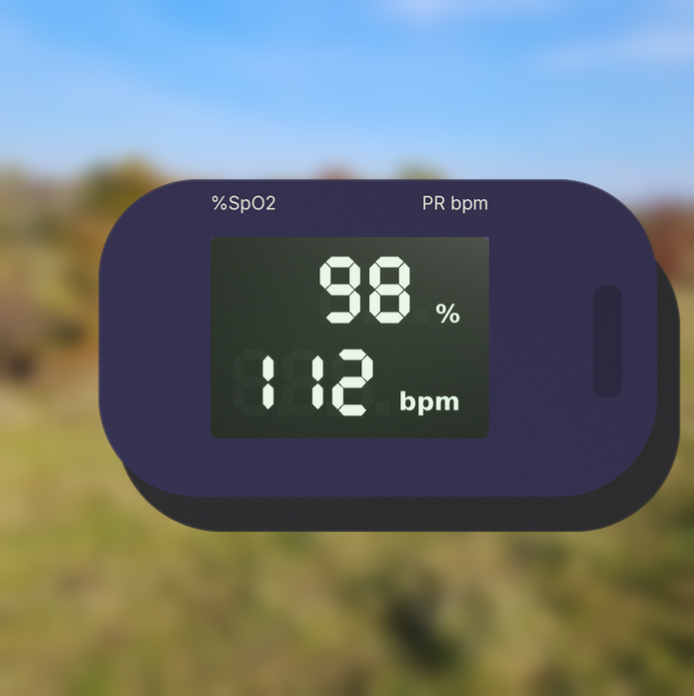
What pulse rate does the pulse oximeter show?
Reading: 112 bpm
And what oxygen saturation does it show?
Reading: 98 %
